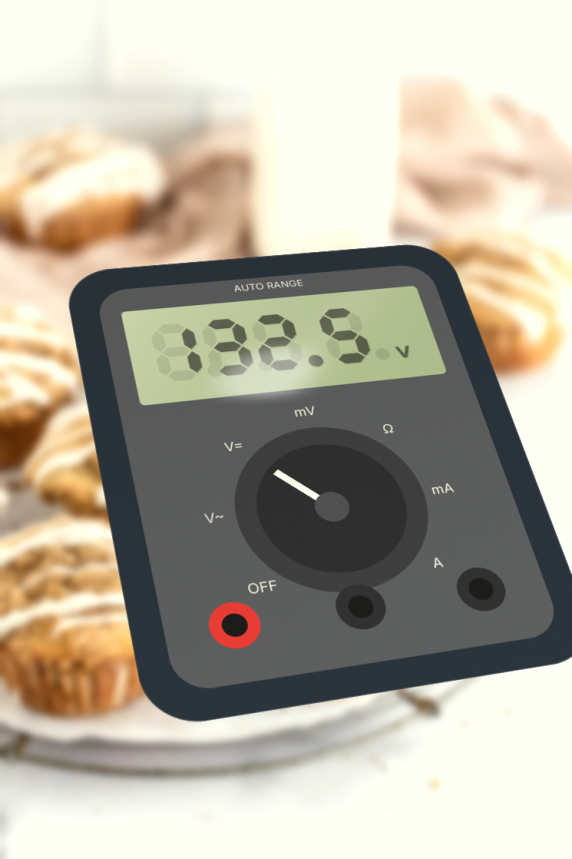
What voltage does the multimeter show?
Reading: 132.5 V
